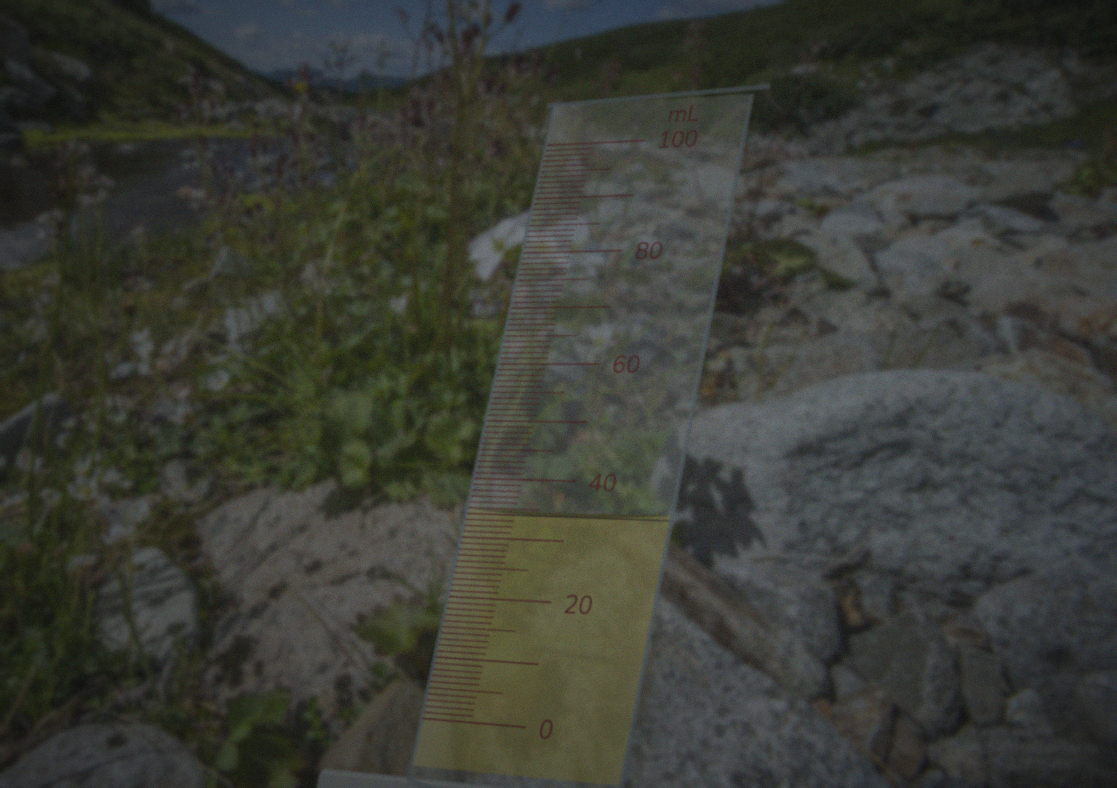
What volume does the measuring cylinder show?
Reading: 34 mL
